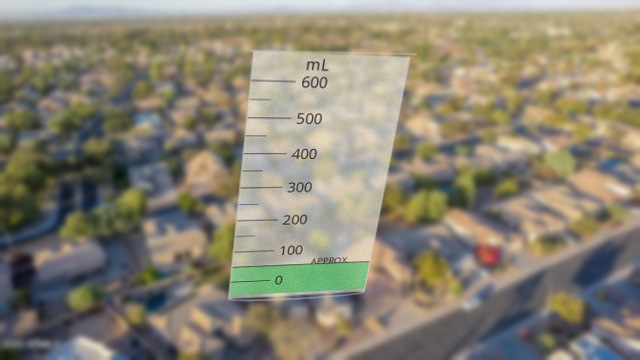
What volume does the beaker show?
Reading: 50 mL
